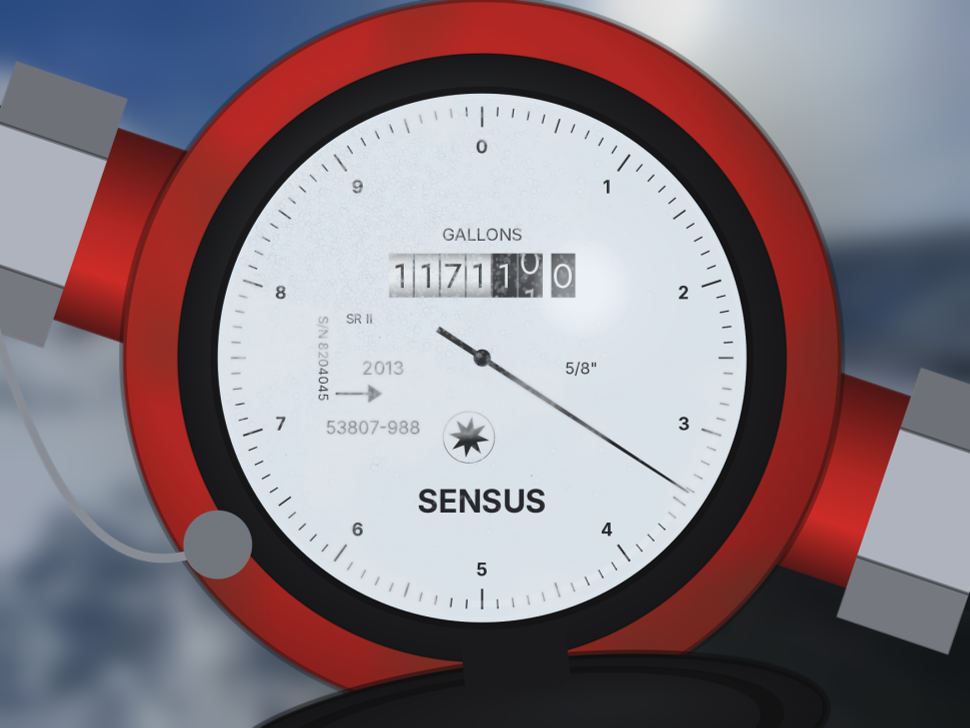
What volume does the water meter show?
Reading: 1171103.4 gal
